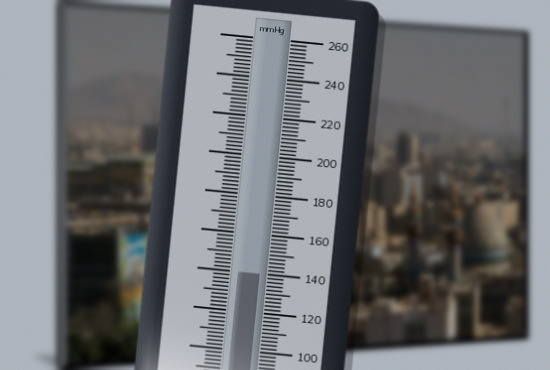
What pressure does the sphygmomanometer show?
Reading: 140 mmHg
